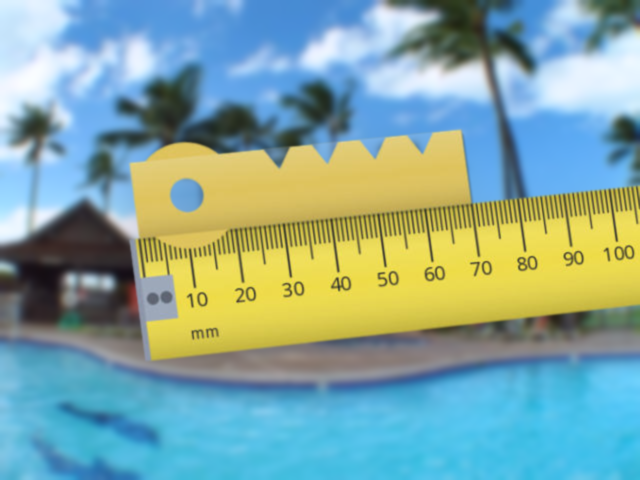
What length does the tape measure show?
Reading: 70 mm
